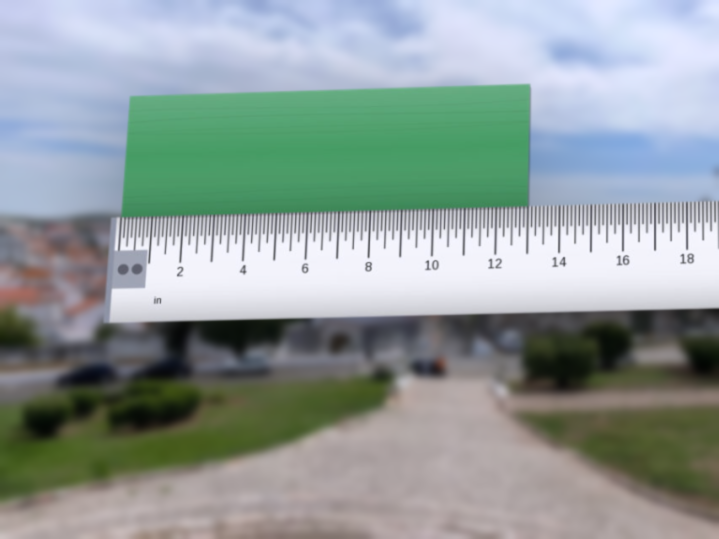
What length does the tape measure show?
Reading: 13 in
